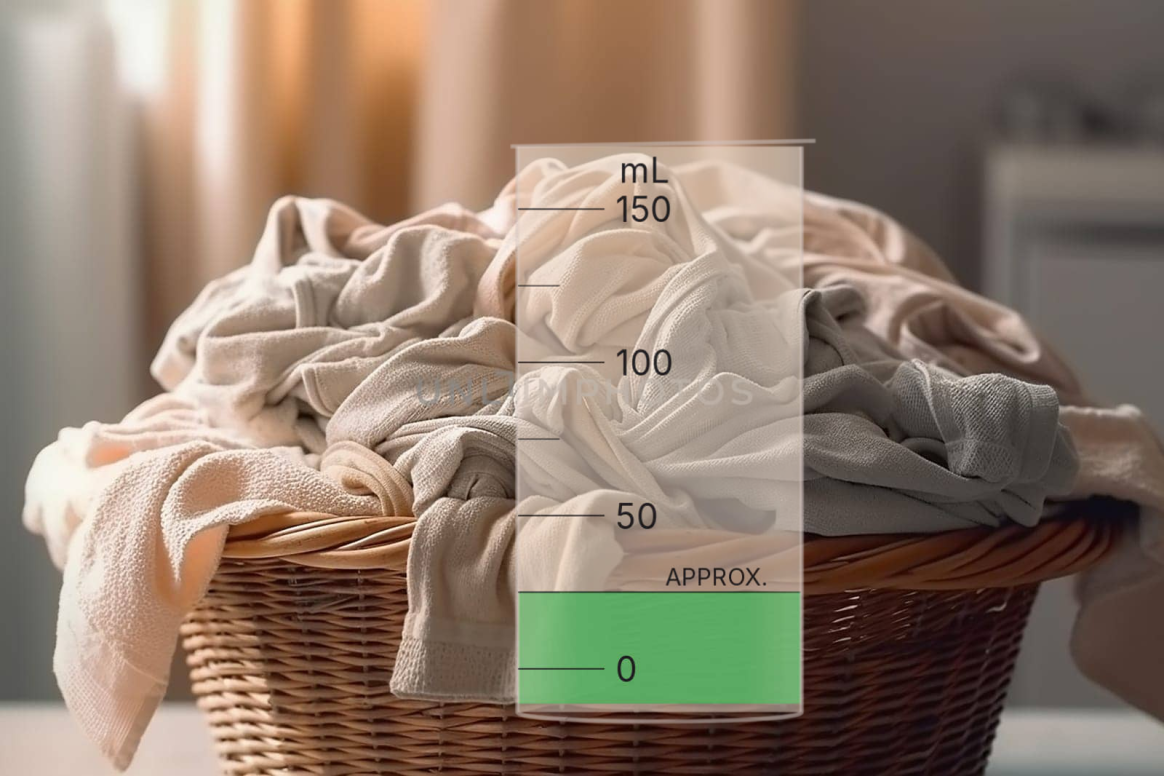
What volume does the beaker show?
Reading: 25 mL
